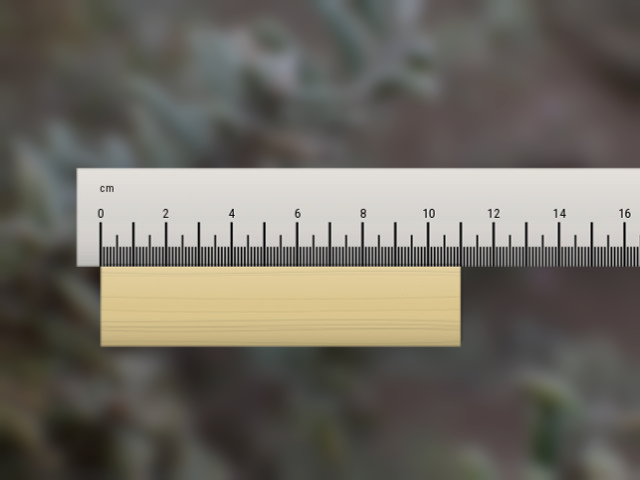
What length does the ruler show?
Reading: 11 cm
